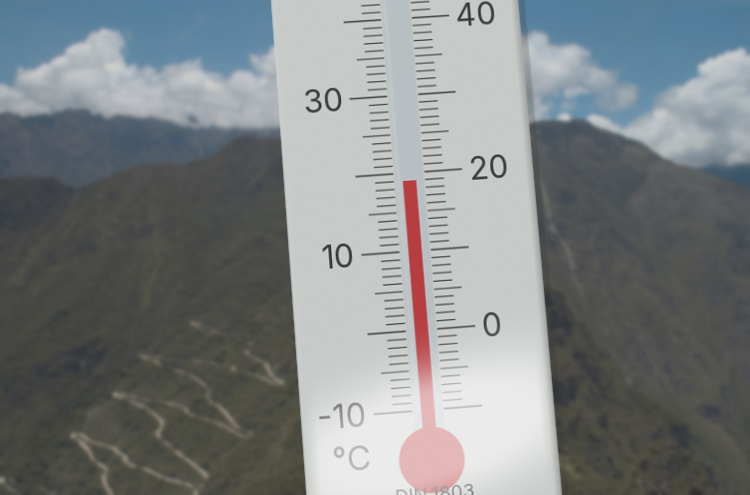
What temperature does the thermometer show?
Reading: 19 °C
